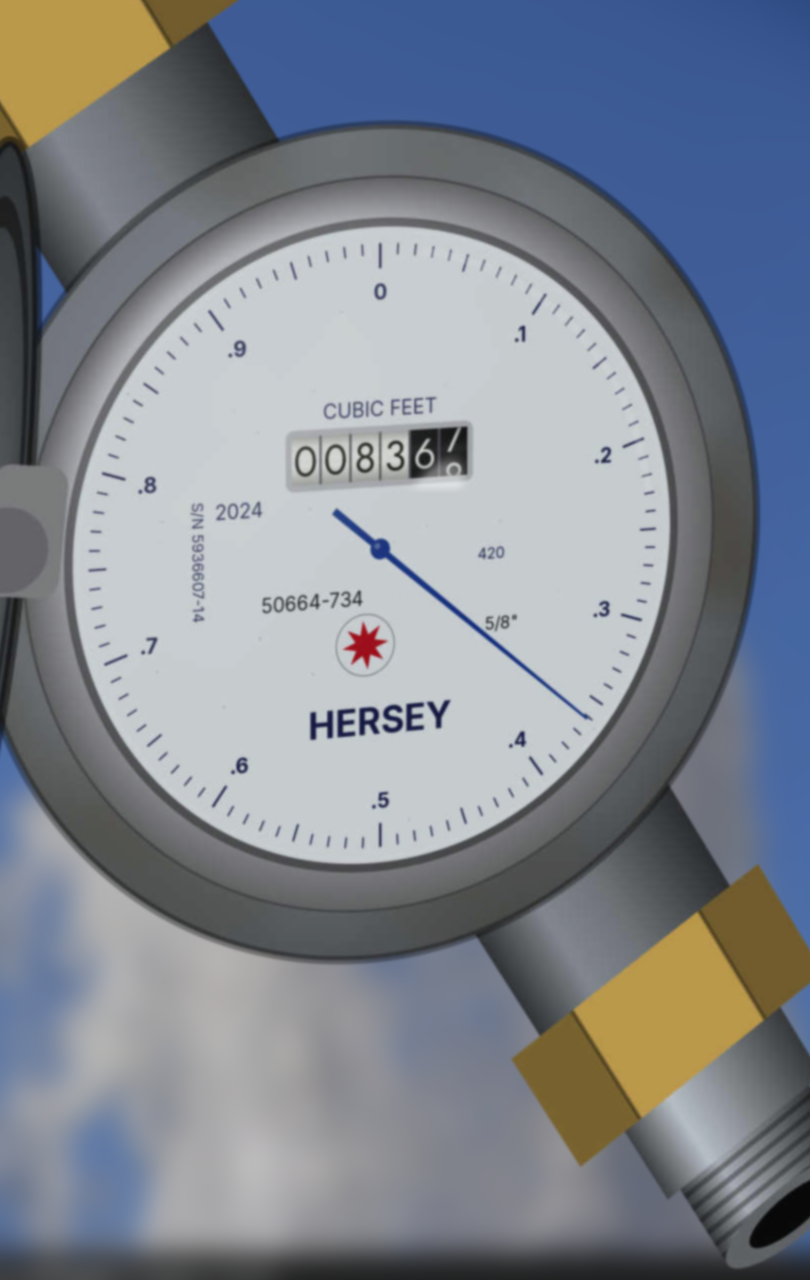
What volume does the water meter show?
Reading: 8367.36 ft³
